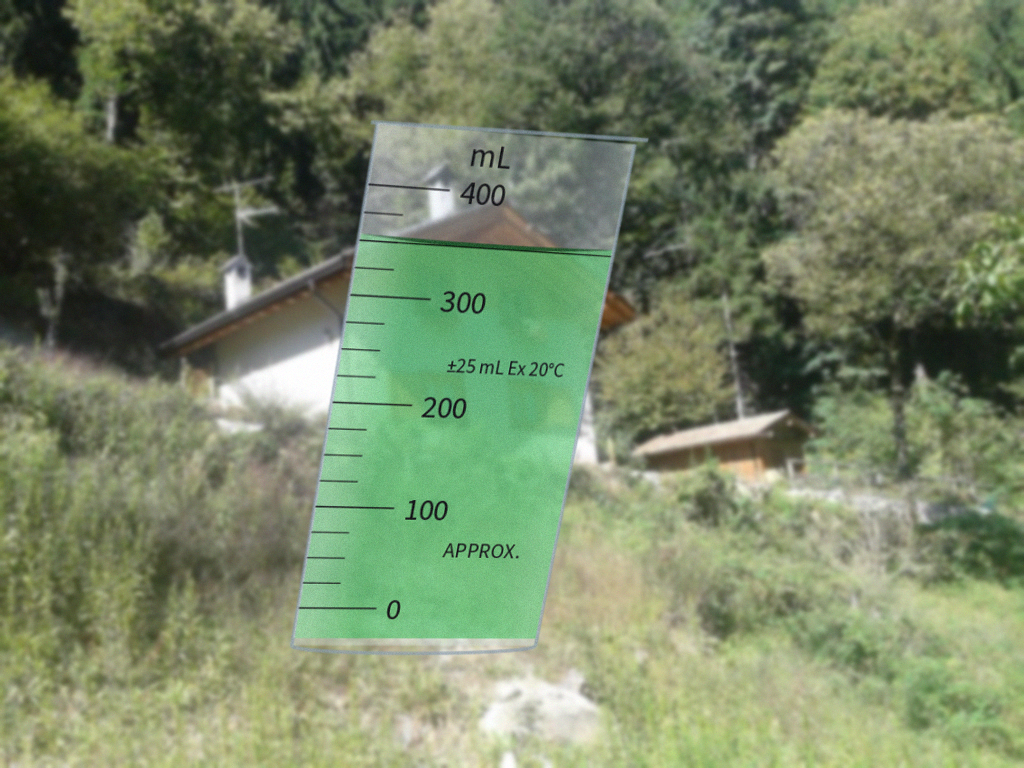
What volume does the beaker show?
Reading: 350 mL
